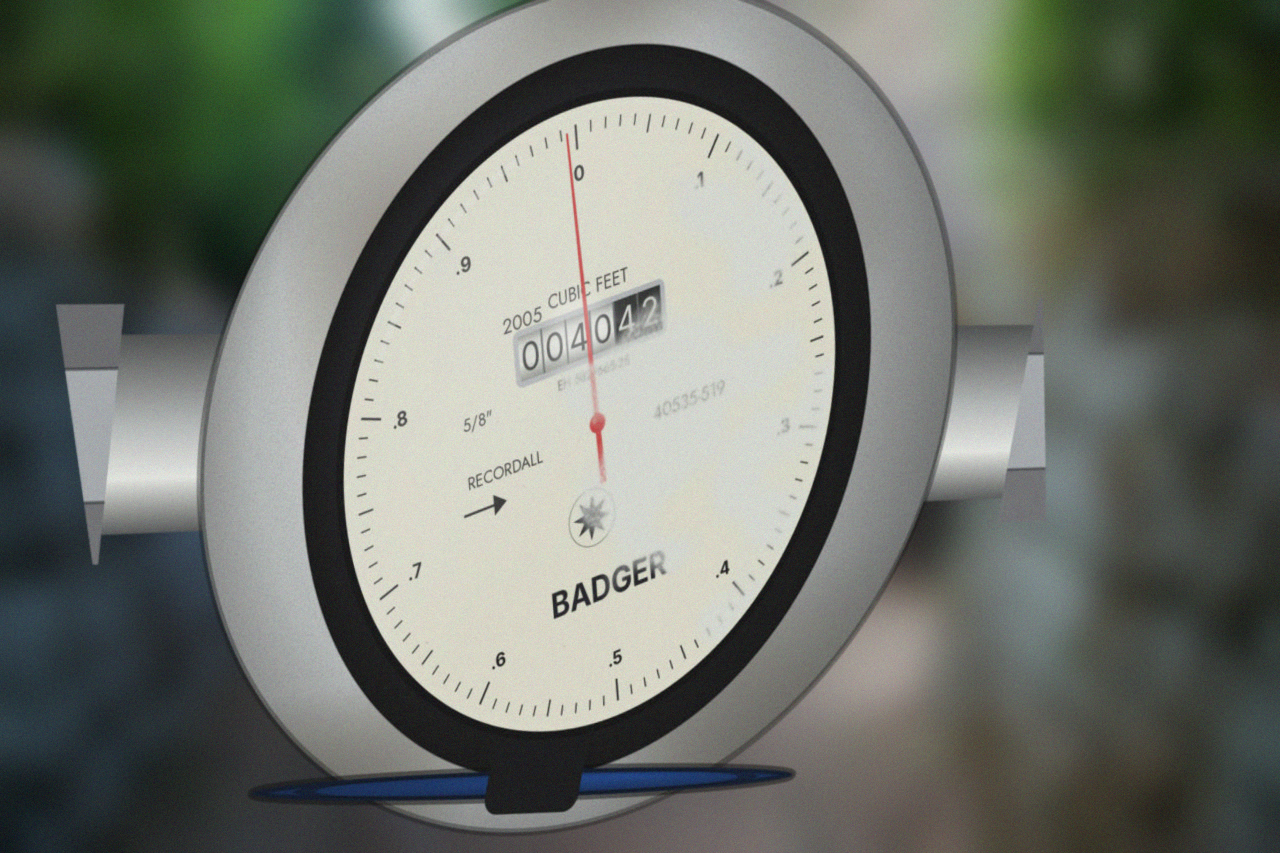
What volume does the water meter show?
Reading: 4041.99 ft³
